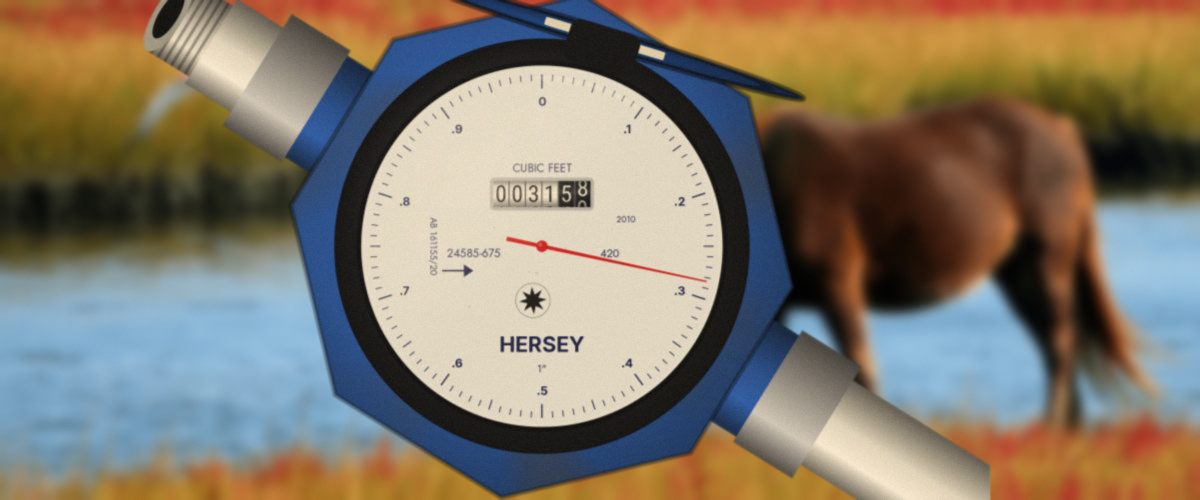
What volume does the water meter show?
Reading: 3158.28 ft³
